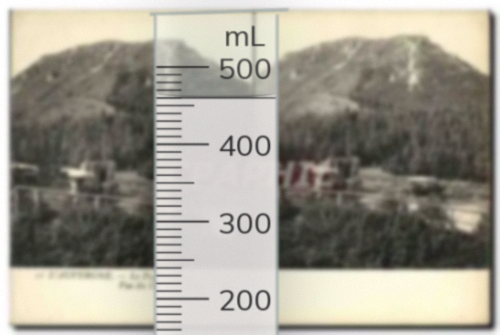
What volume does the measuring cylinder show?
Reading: 460 mL
